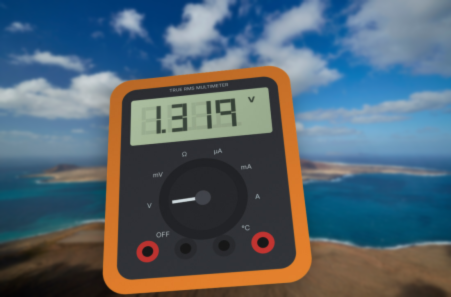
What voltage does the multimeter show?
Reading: 1.319 V
